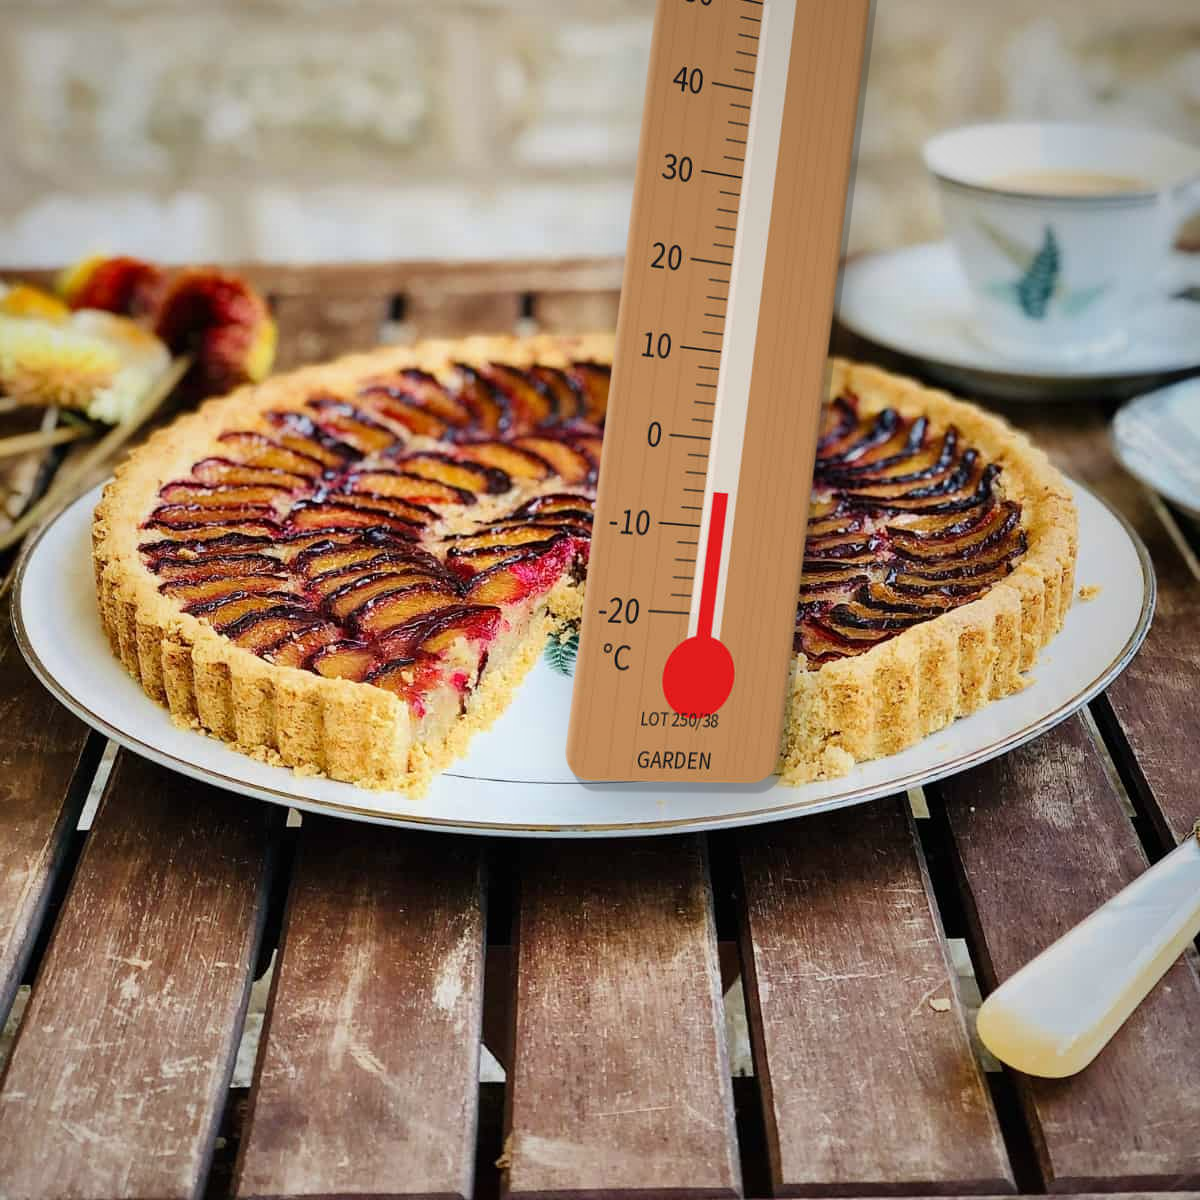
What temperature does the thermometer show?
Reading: -6 °C
